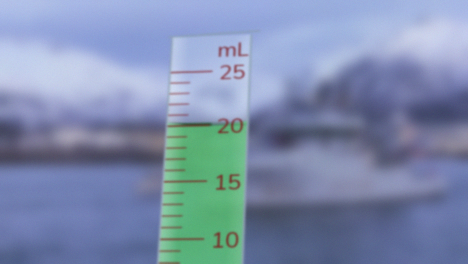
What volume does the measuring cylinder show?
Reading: 20 mL
